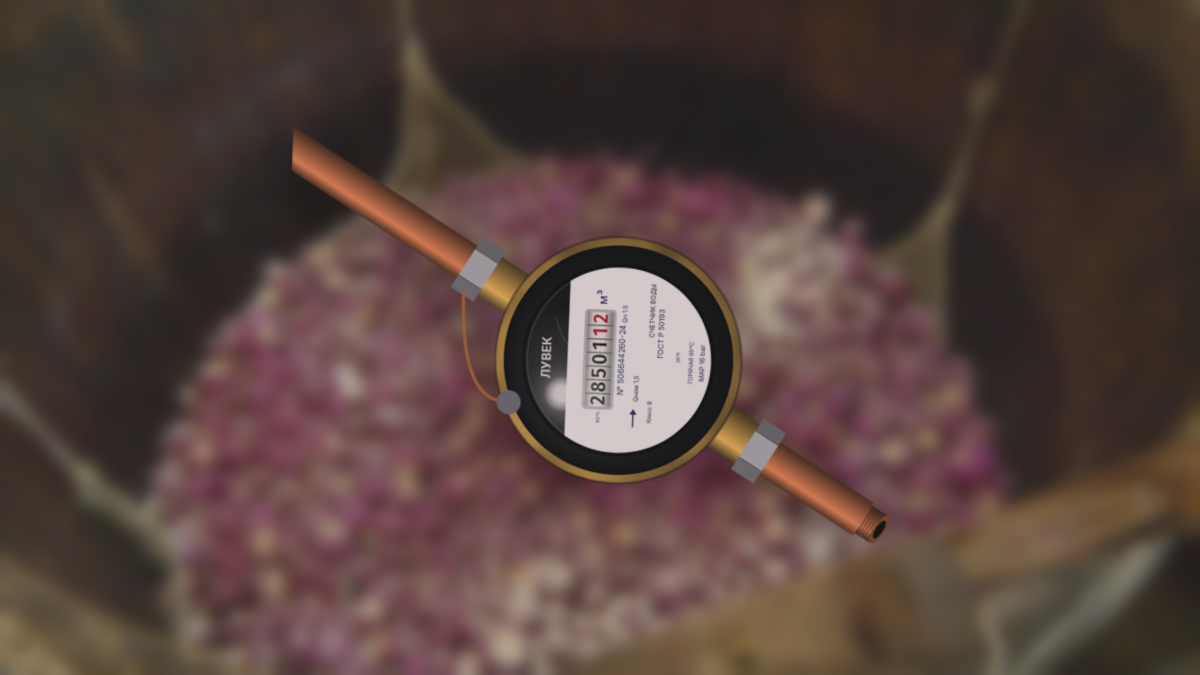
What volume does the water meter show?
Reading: 28501.12 m³
